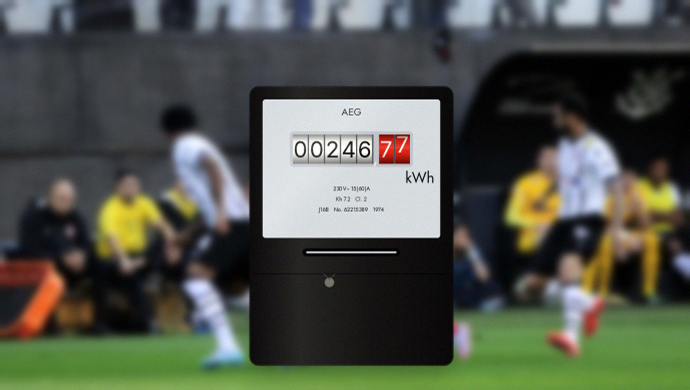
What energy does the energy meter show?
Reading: 246.77 kWh
